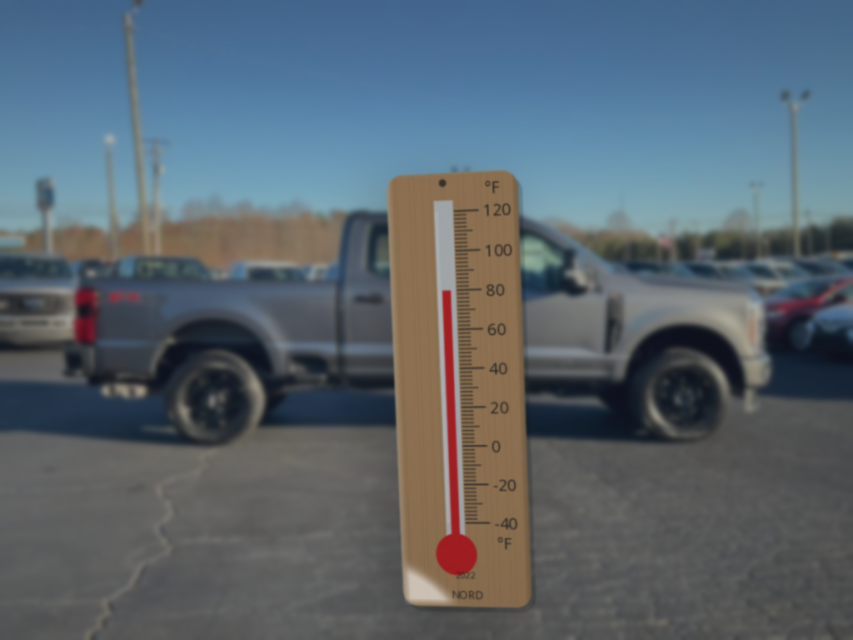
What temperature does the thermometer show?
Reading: 80 °F
